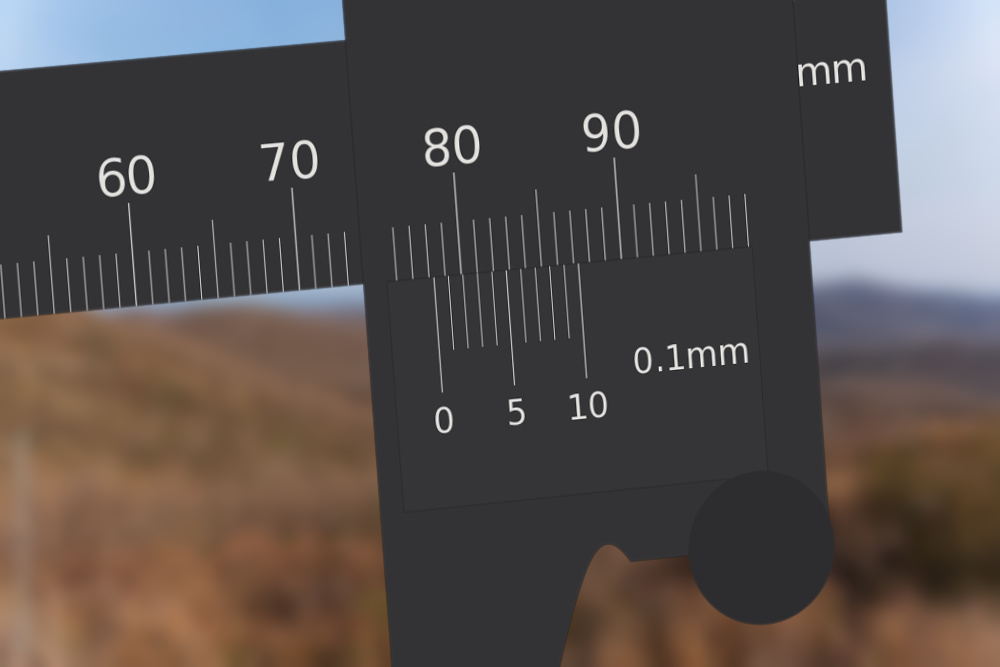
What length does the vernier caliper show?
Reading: 78.3 mm
